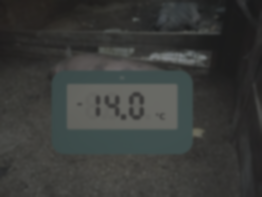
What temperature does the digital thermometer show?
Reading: -14.0 °C
